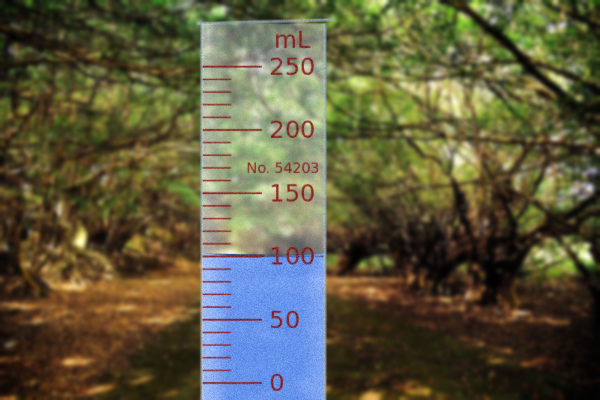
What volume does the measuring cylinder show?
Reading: 100 mL
